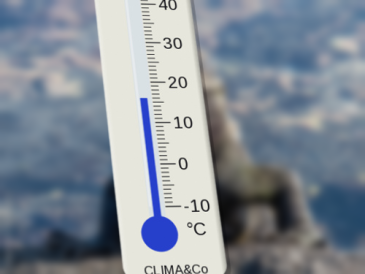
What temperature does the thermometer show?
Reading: 16 °C
